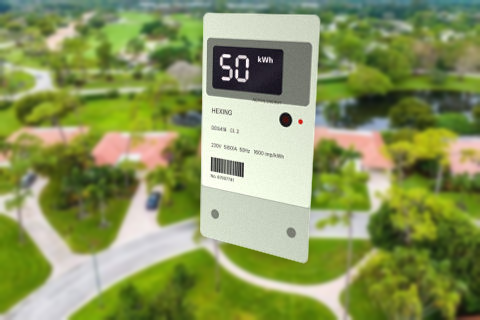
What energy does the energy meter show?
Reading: 50 kWh
